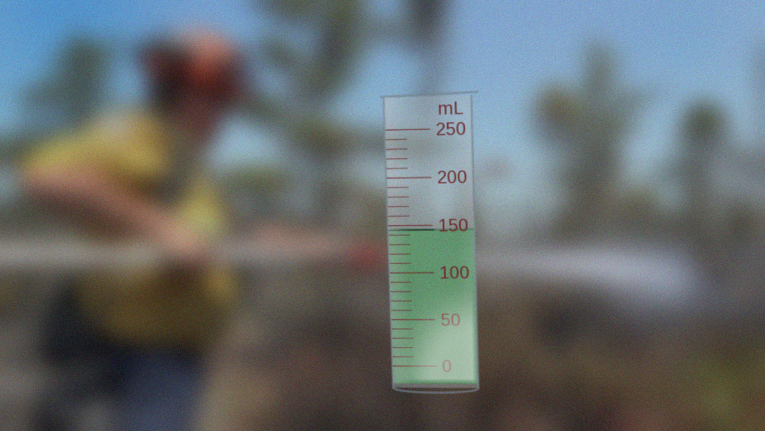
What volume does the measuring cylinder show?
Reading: 145 mL
